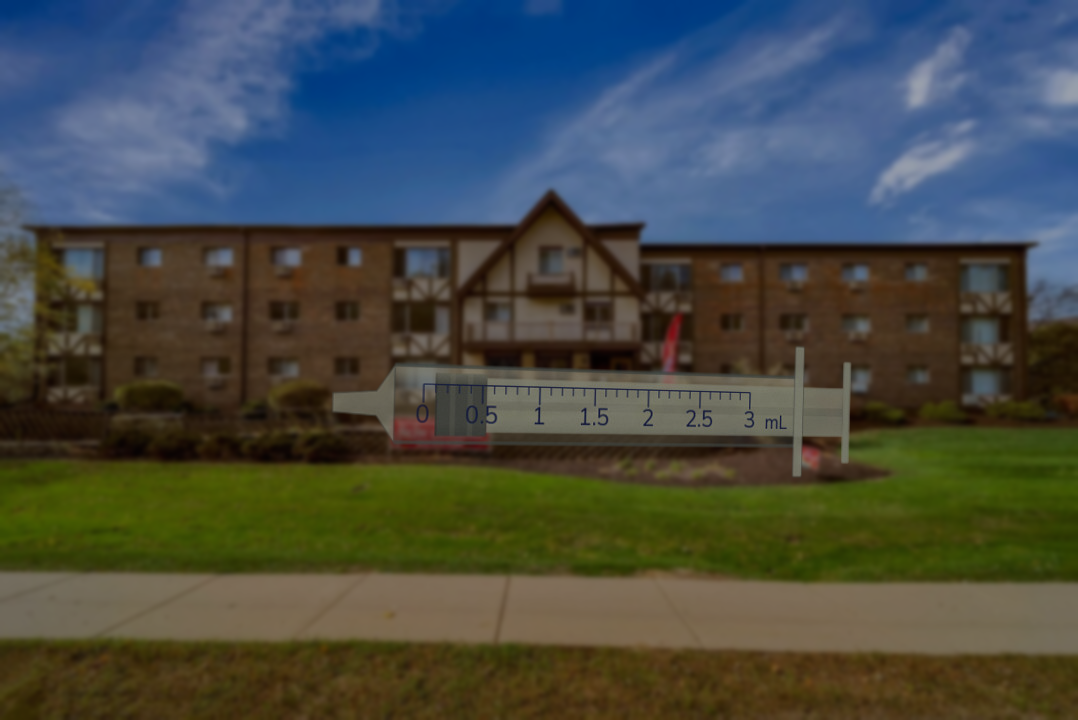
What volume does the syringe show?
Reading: 0.1 mL
